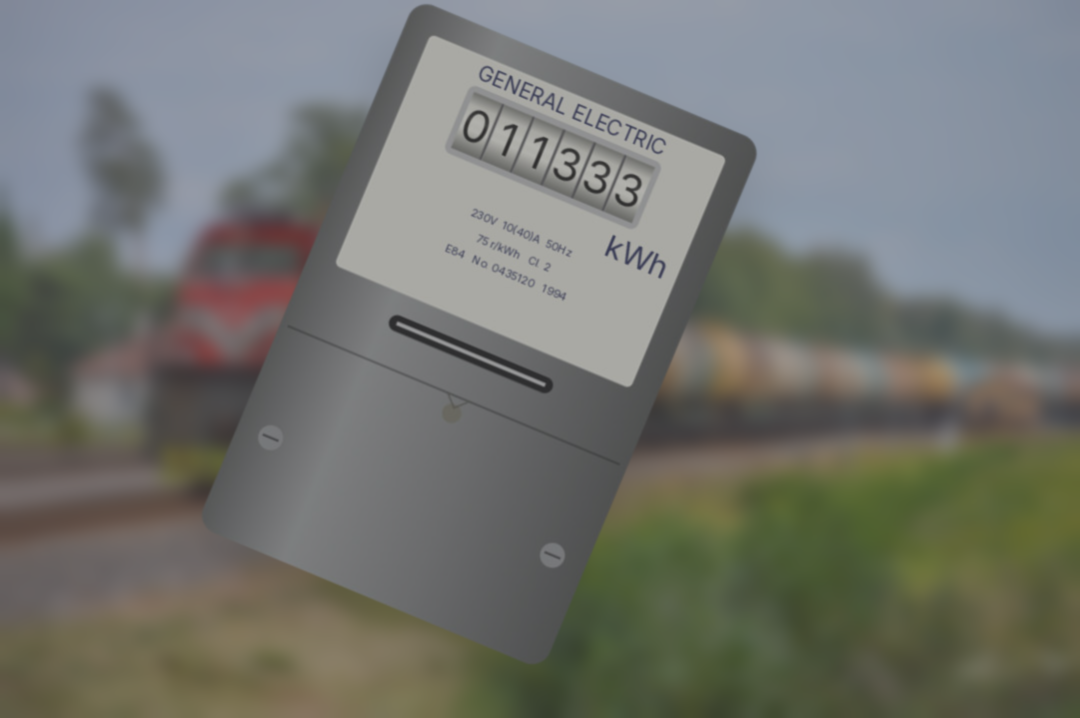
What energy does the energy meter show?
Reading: 11333 kWh
